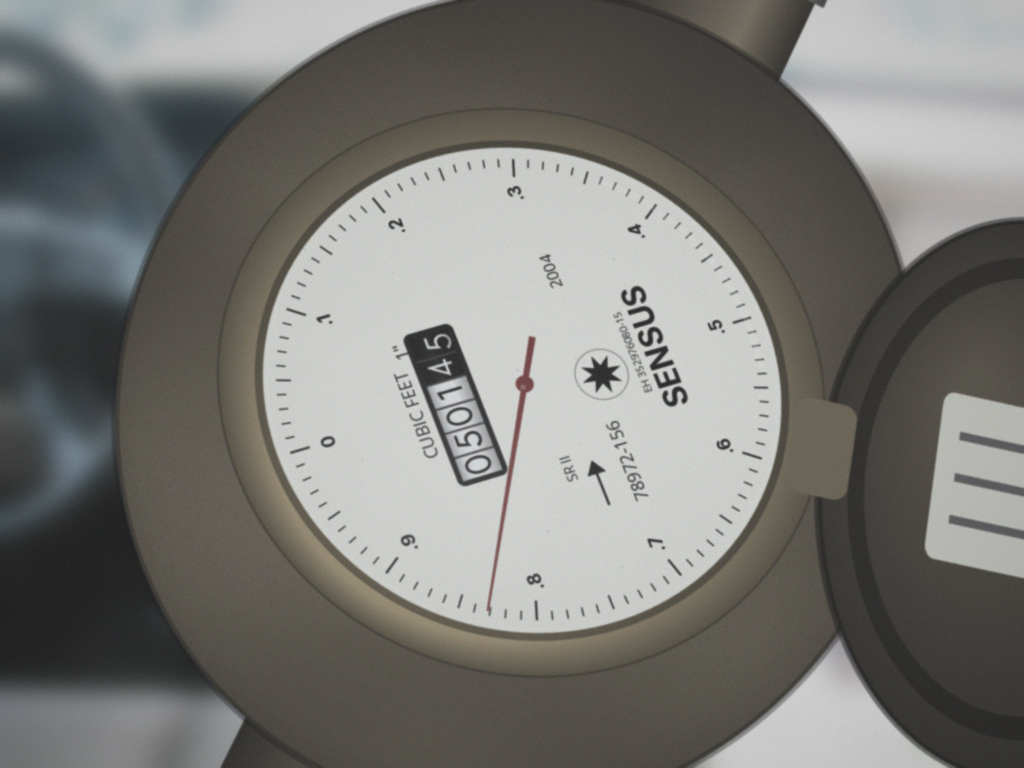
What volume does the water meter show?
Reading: 50144.83 ft³
